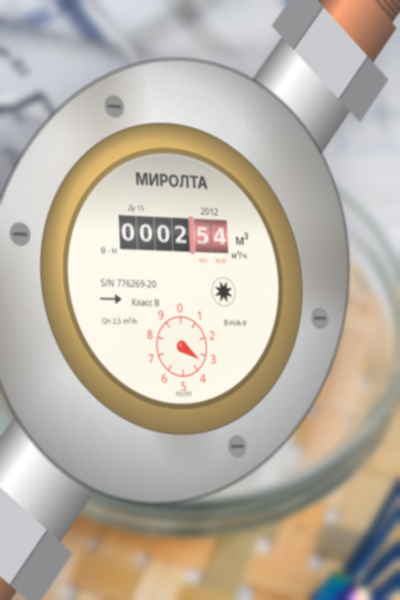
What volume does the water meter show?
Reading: 2.543 m³
